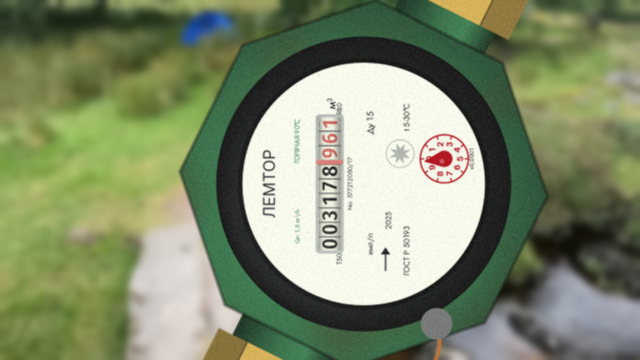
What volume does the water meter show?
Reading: 3178.9609 m³
